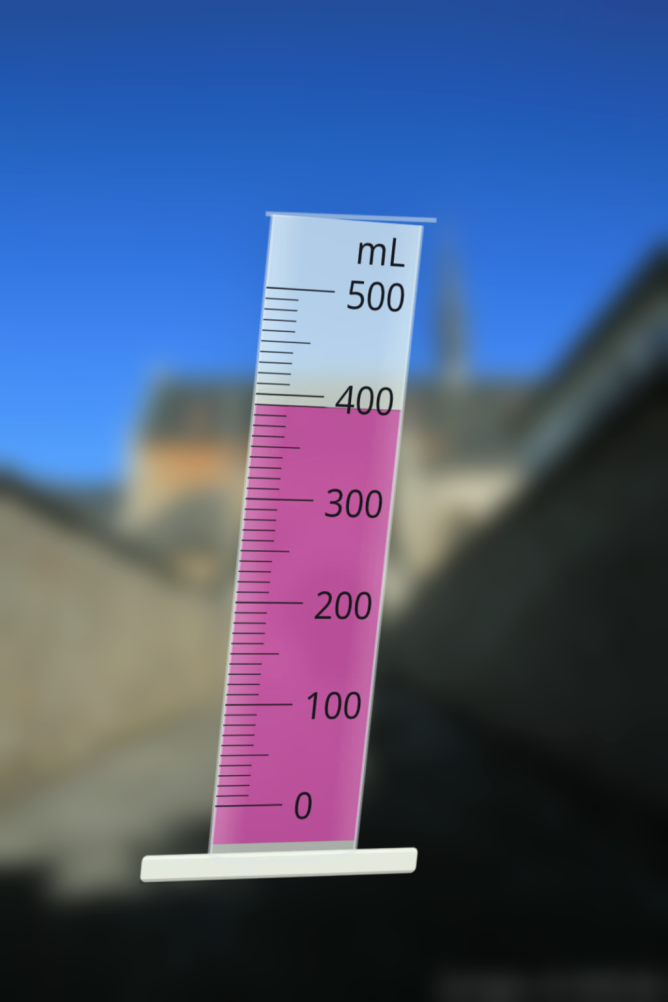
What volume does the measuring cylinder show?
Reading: 390 mL
